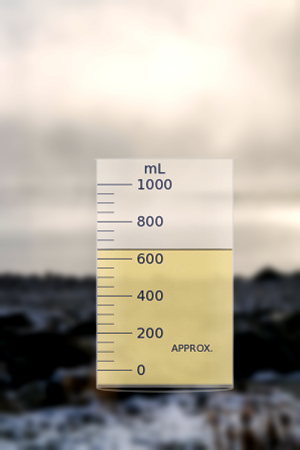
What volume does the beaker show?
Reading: 650 mL
